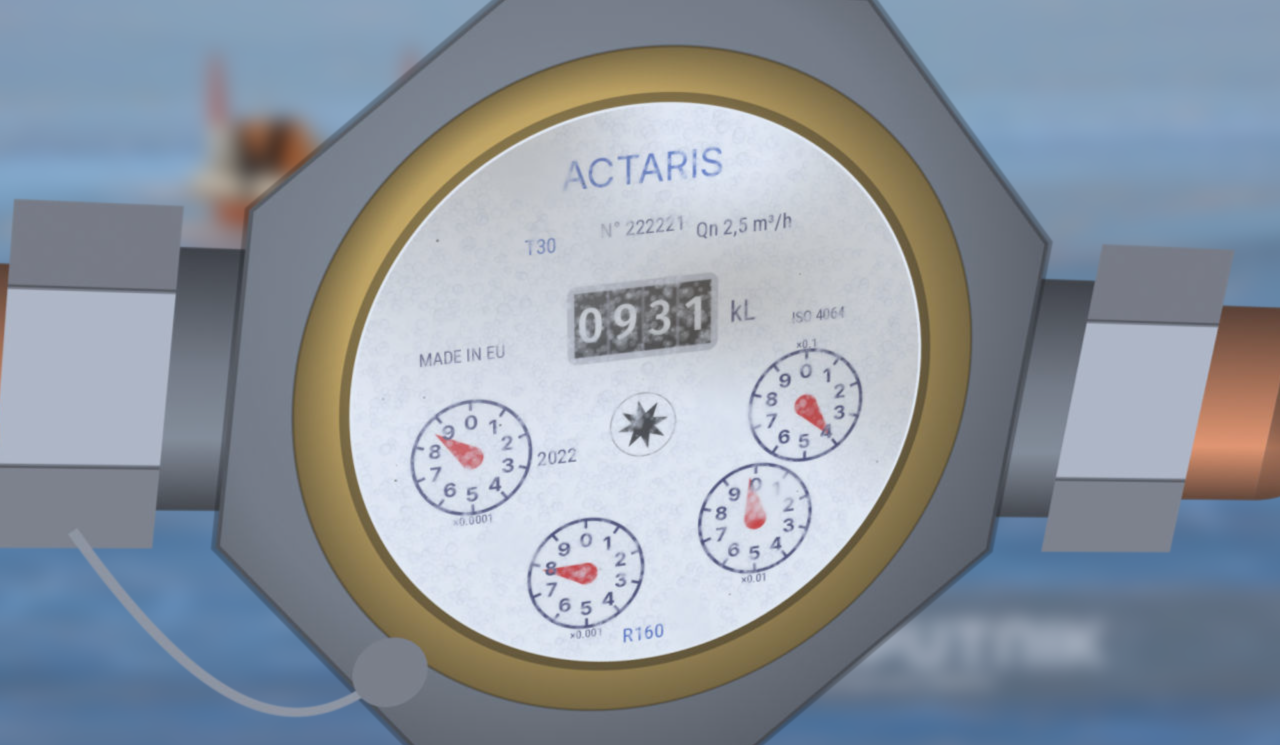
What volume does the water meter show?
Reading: 931.3978 kL
